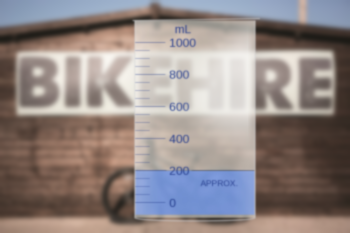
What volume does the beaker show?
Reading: 200 mL
